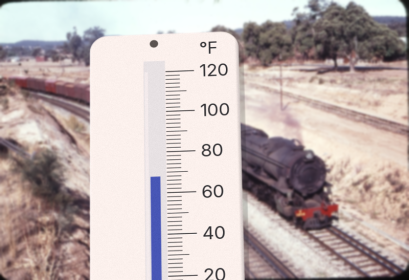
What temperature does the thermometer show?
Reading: 68 °F
